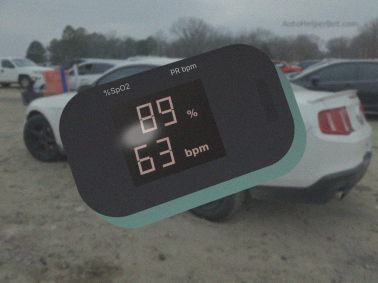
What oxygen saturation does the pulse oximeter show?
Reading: 89 %
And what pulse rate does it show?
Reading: 63 bpm
